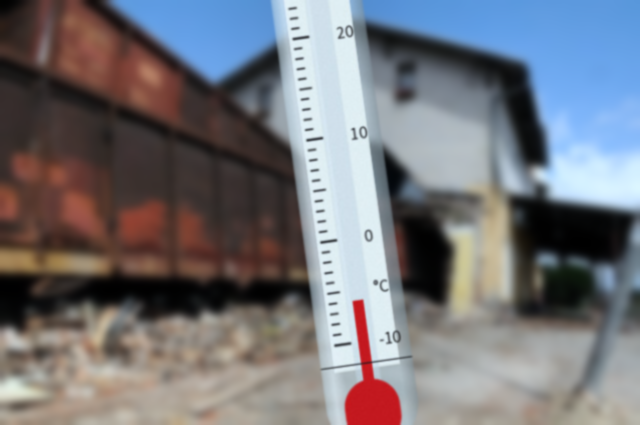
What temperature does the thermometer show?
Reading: -6 °C
